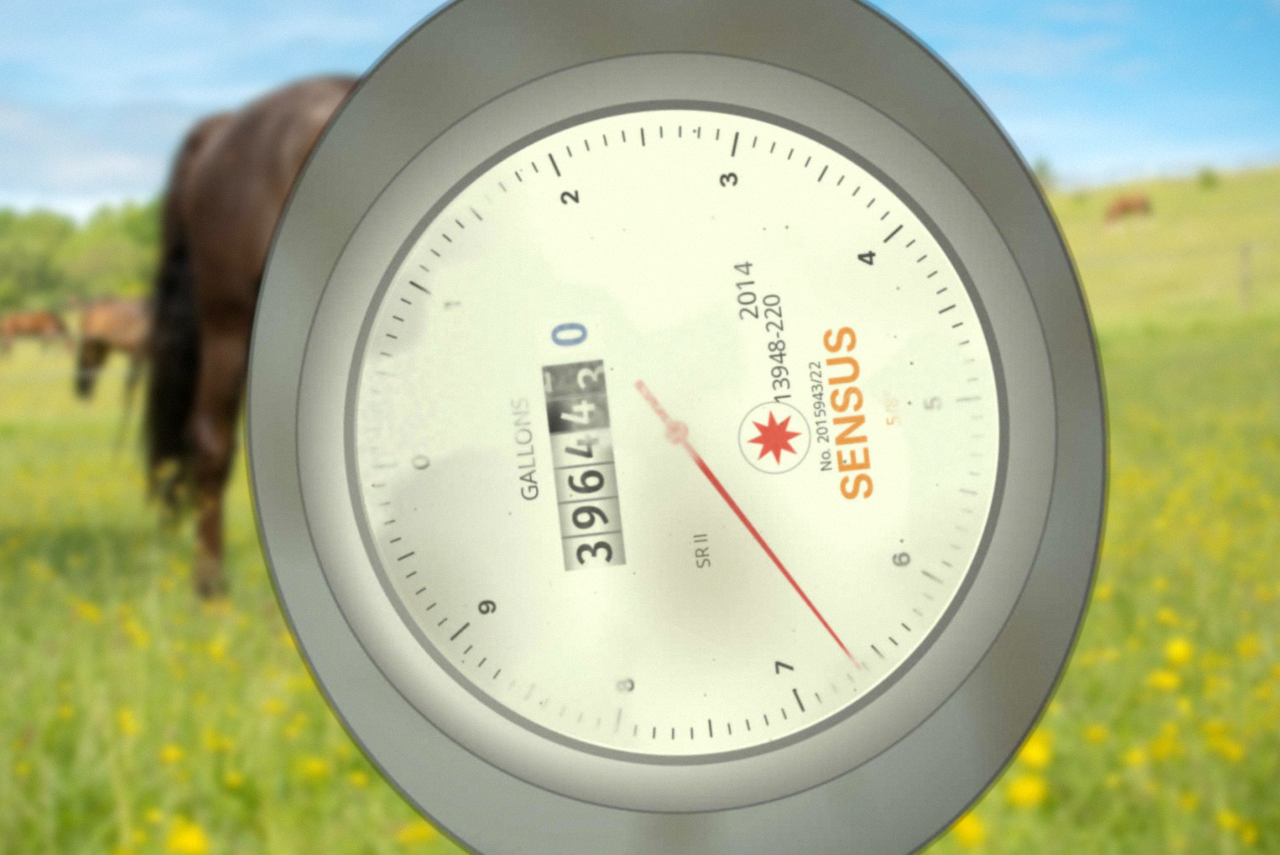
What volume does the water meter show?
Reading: 3964426.6 gal
